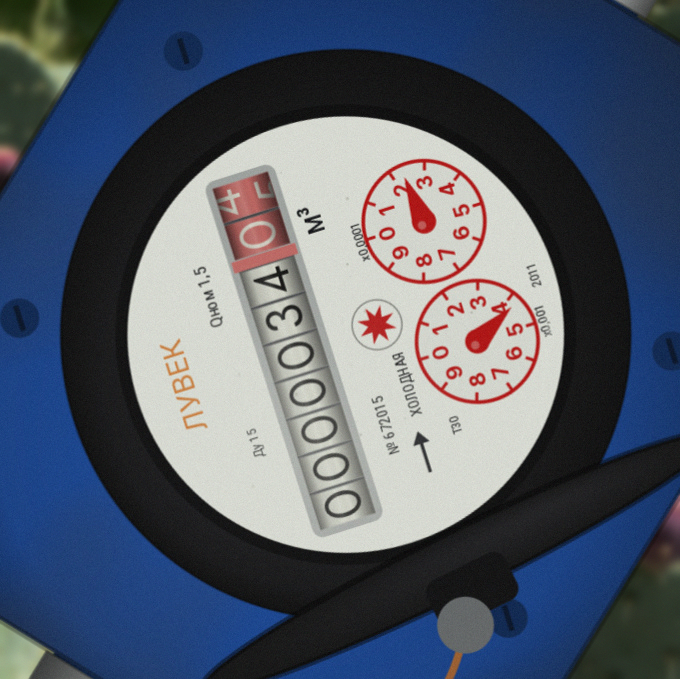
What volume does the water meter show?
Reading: 34.0442 m³
